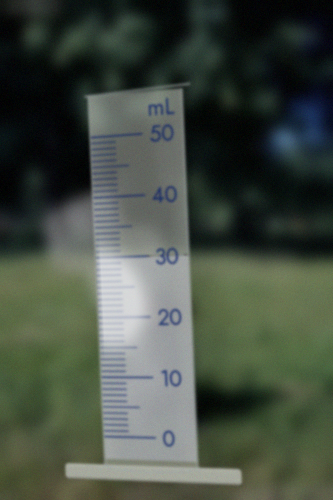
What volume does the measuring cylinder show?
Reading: 30 mL
